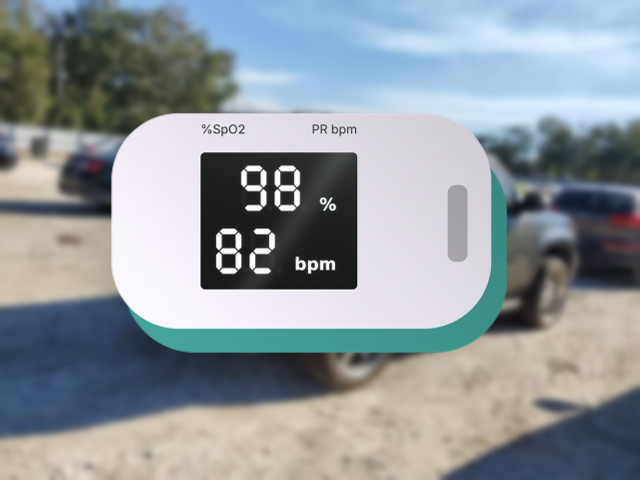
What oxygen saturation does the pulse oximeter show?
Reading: 98 %
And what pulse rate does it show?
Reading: 82 bpm
